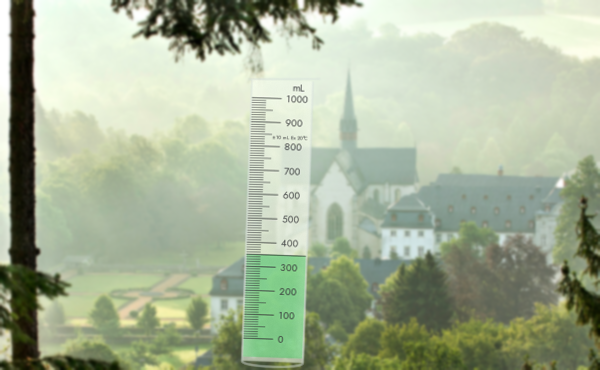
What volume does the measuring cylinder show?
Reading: 350 mL
